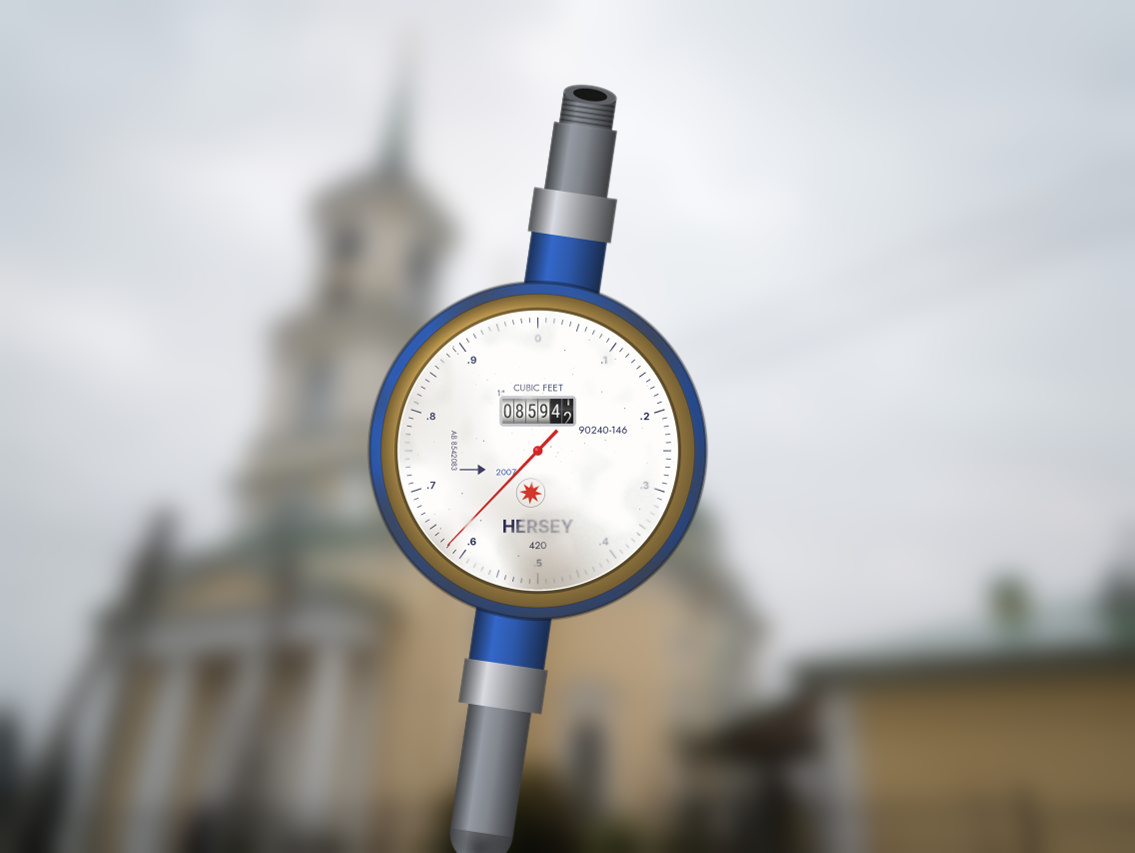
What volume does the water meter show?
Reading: 85941.62 ft³
